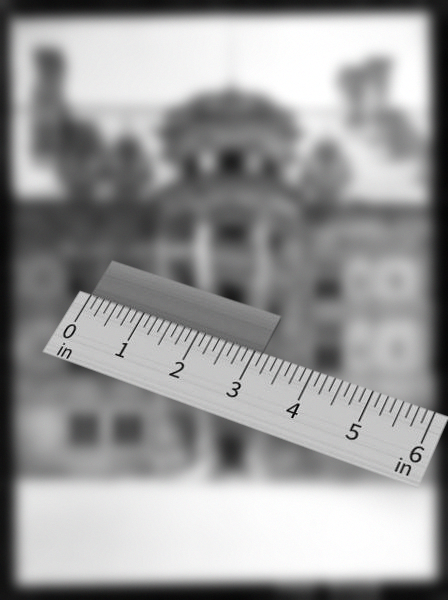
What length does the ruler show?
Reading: 3.125 in
